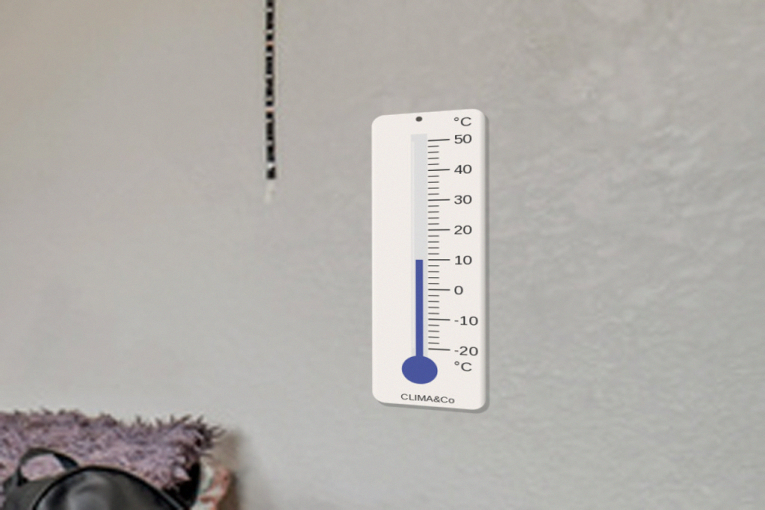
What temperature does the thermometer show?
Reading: 10 °C
